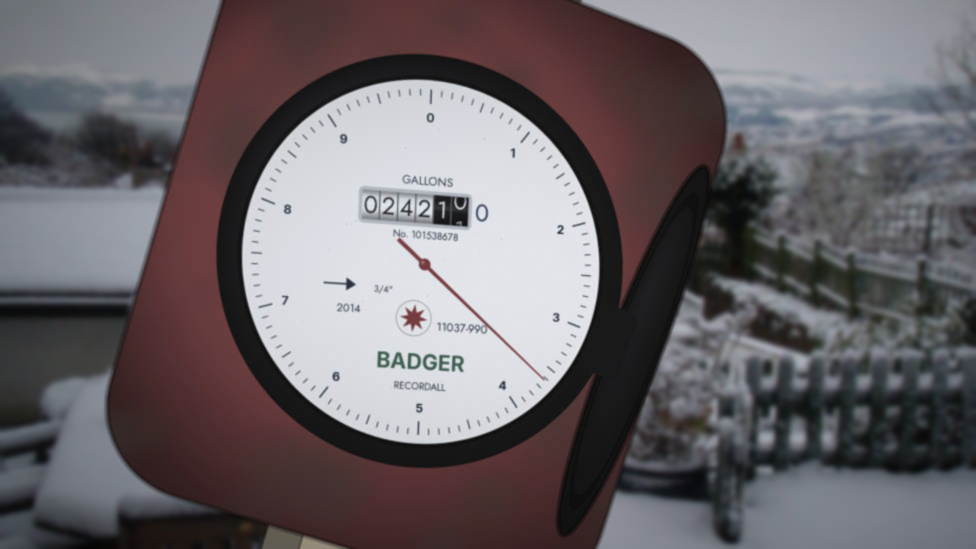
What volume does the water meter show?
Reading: 242103.6 gal
